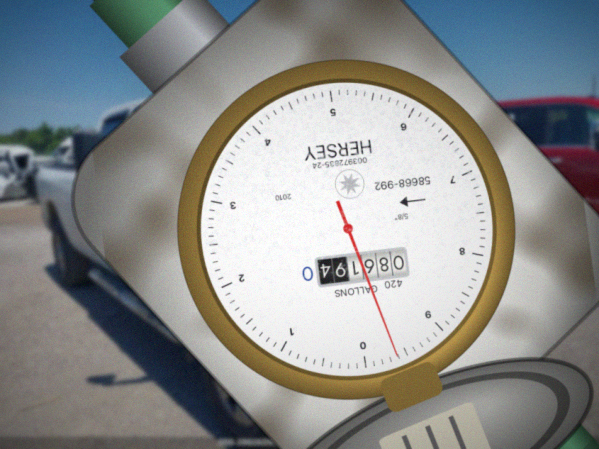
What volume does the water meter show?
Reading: 861939.6 gal
